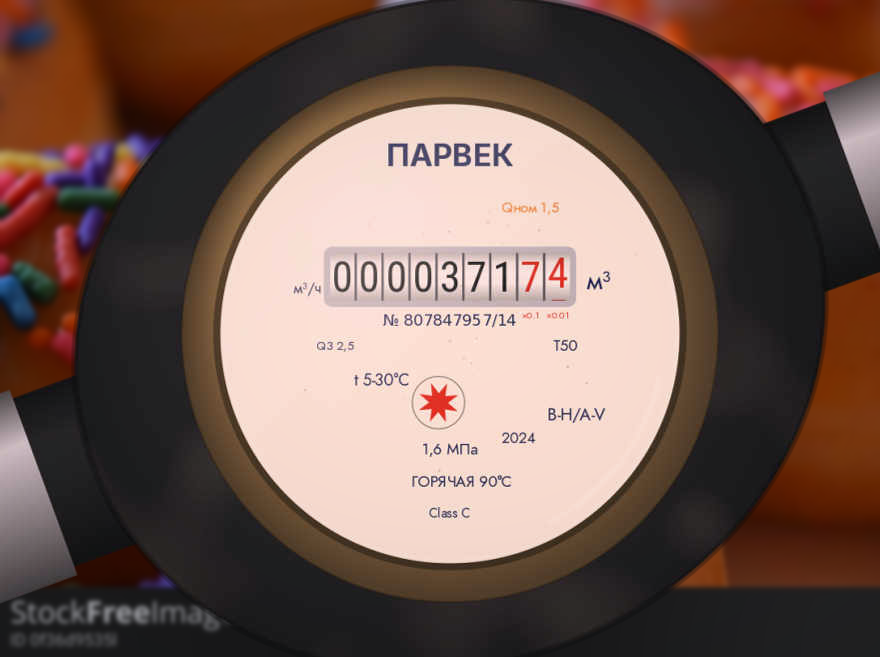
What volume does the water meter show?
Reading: 371.74 m³
